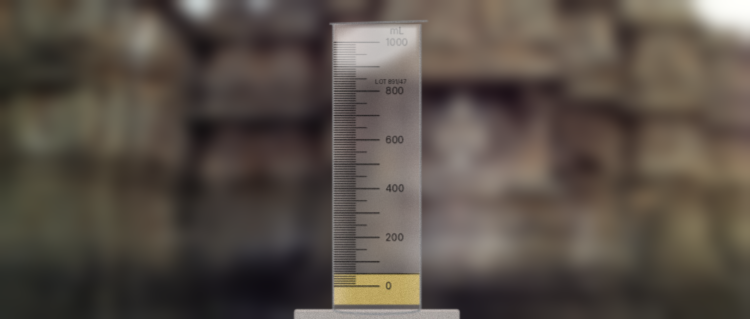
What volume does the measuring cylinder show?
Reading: 50 mL
